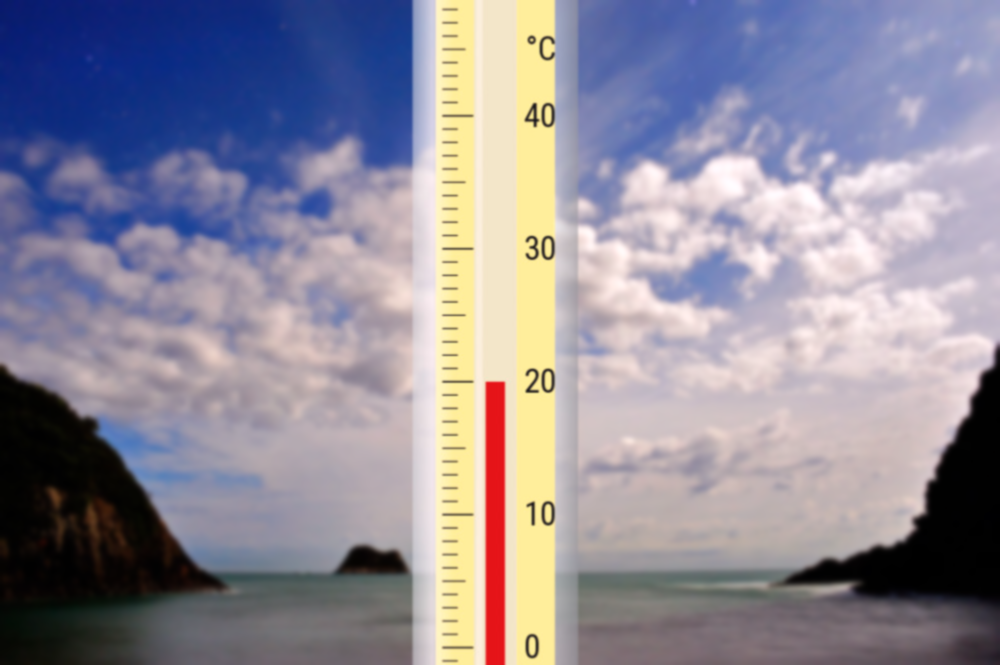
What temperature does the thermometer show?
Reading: 20 °C
